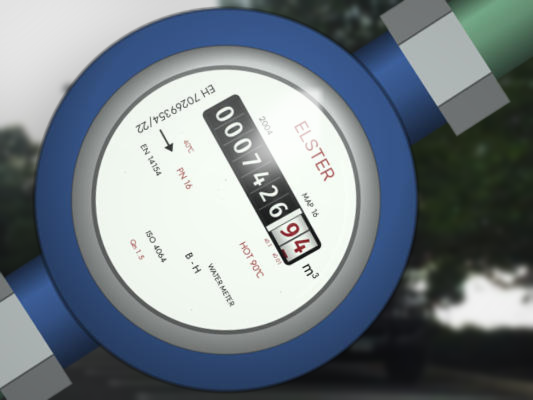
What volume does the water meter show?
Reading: 7426.94 m³
